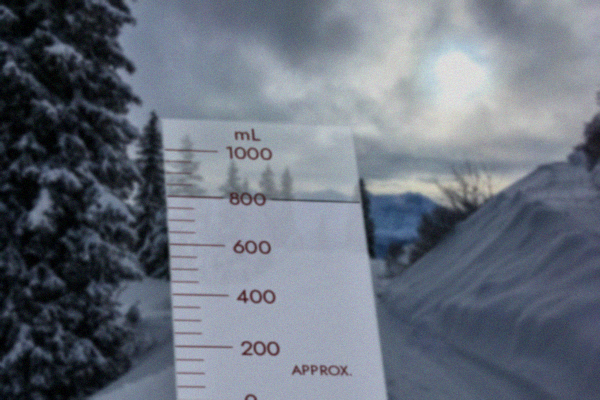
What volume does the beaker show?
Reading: 800 mL
